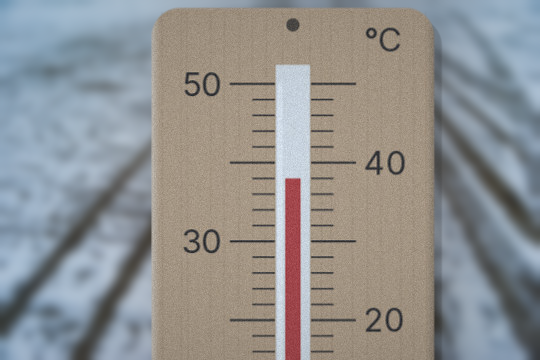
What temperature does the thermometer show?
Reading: 38 °C
